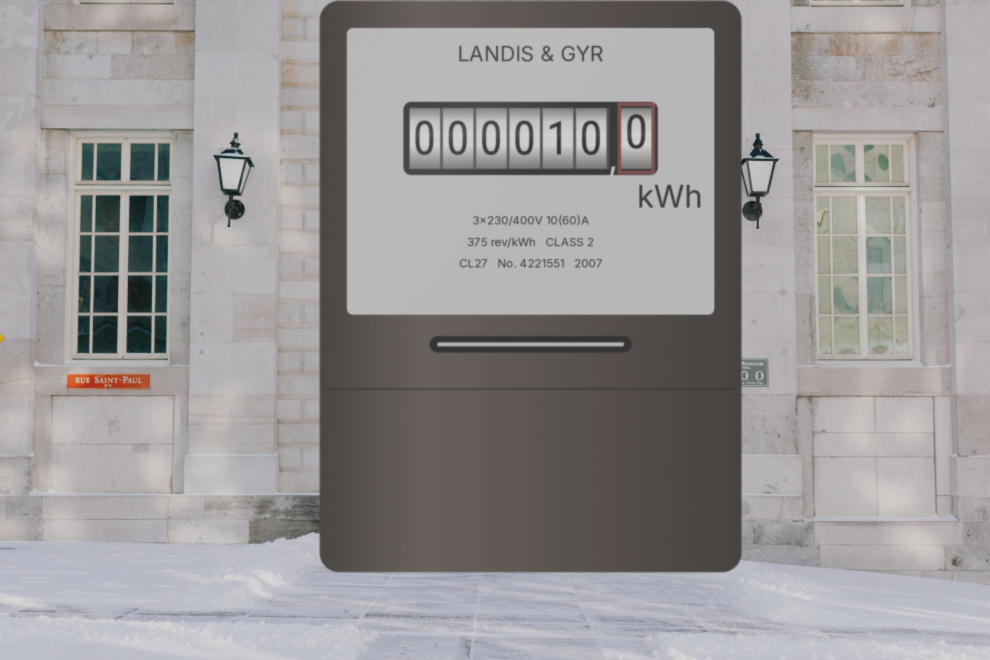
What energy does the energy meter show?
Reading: 10.0 kWh
